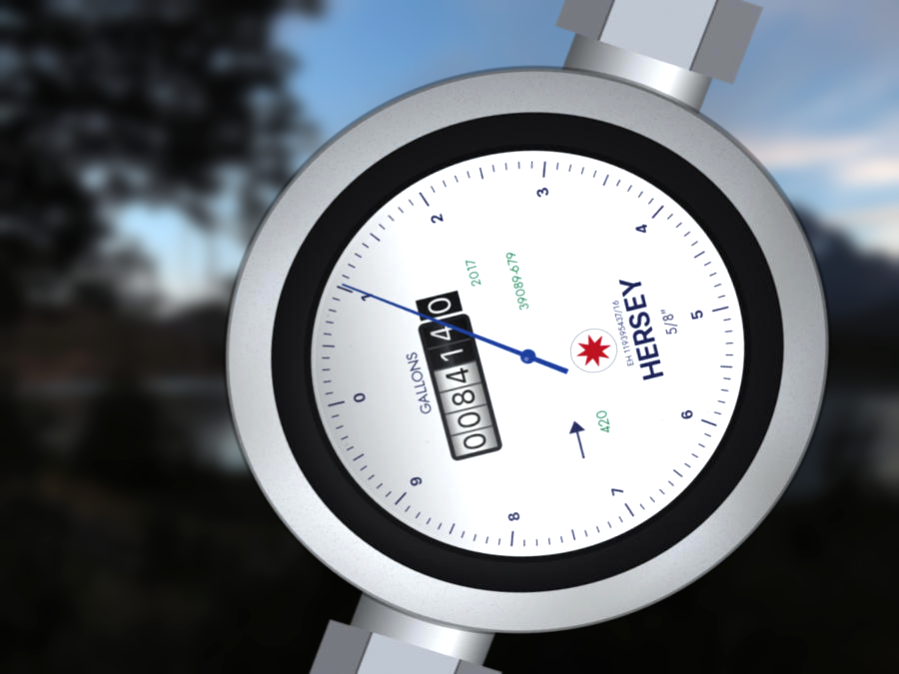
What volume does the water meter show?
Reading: 84141.0 gal
